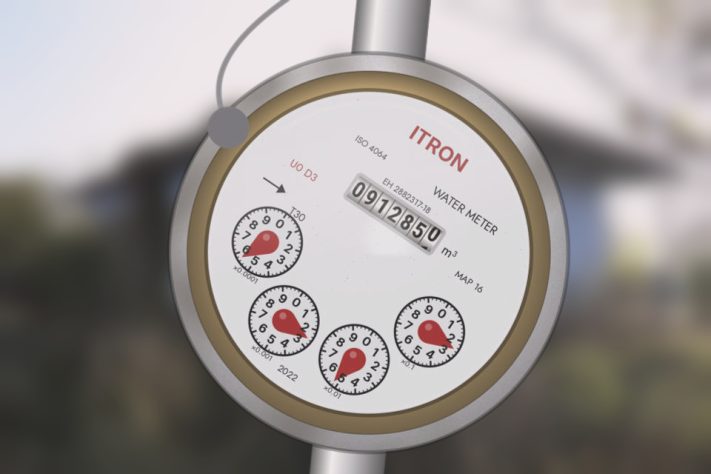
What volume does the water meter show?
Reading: 912850.2525 m³
